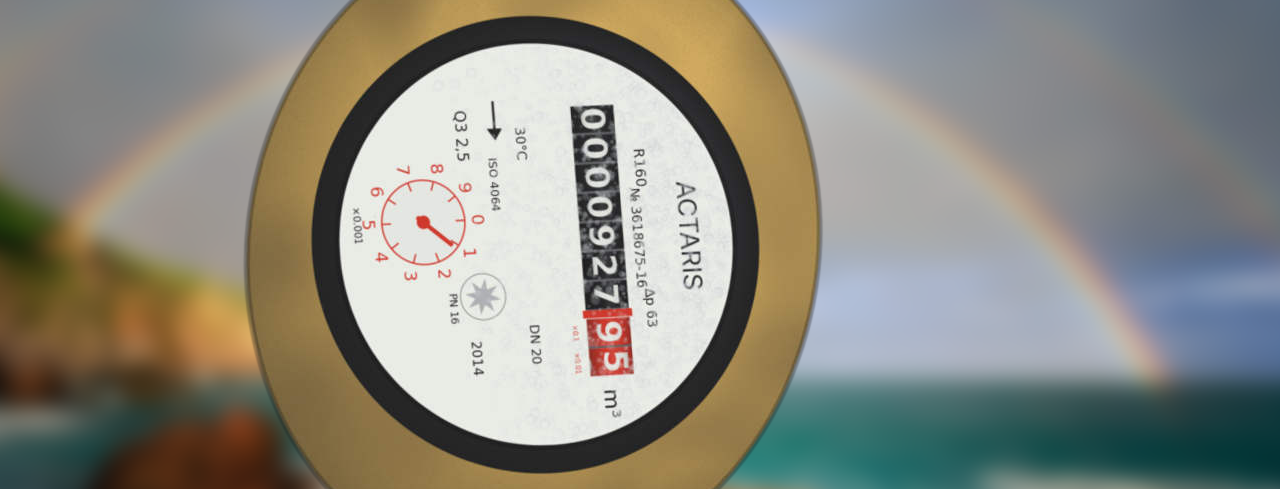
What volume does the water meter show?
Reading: 927.951 m³
